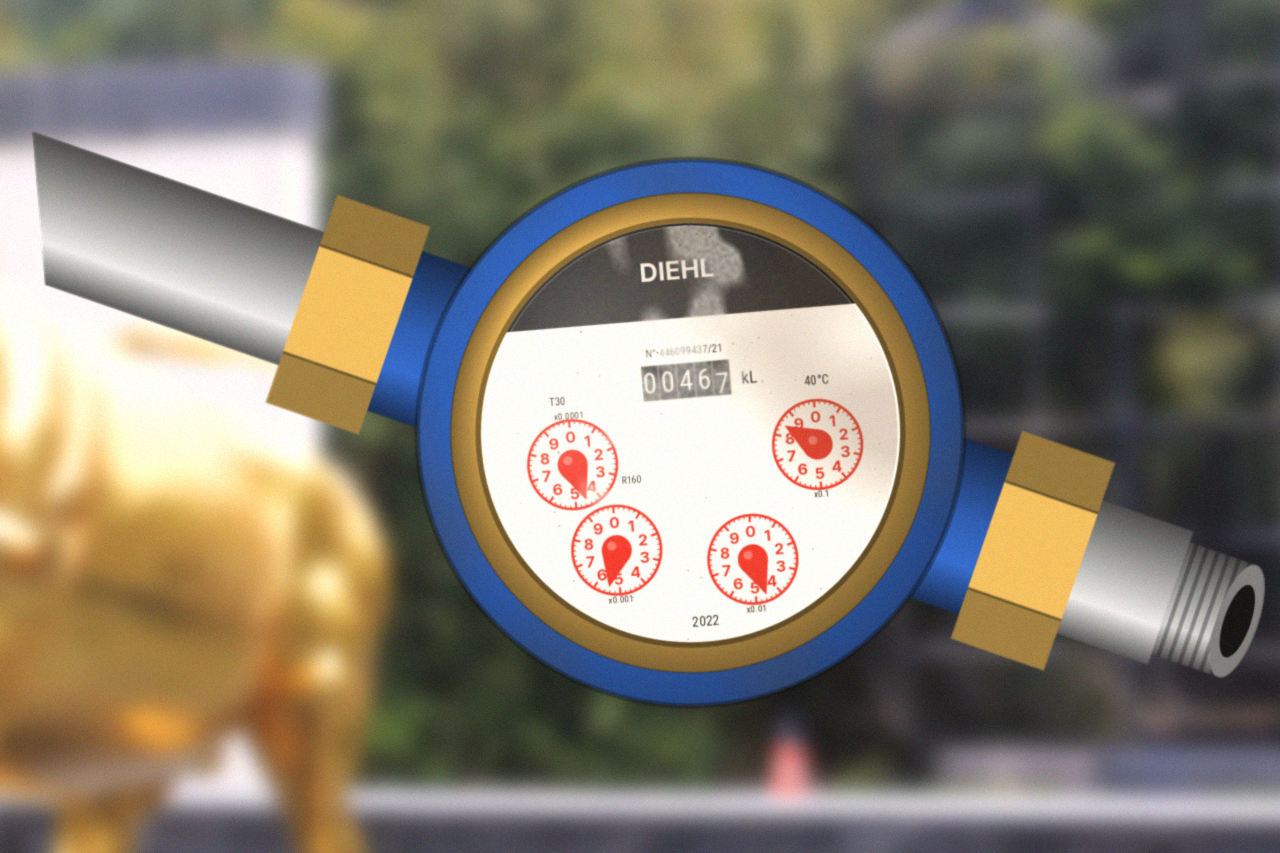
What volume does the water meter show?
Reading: 466.8454 kL
